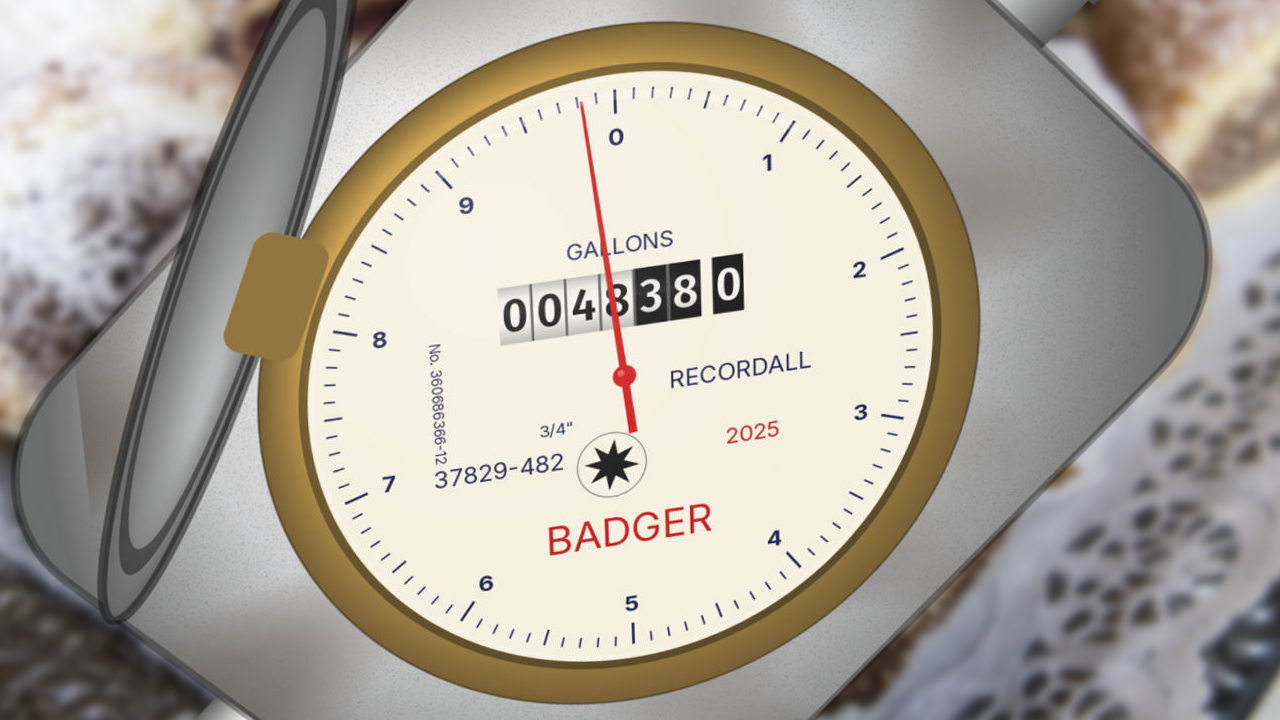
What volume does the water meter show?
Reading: 48379.8 gal
